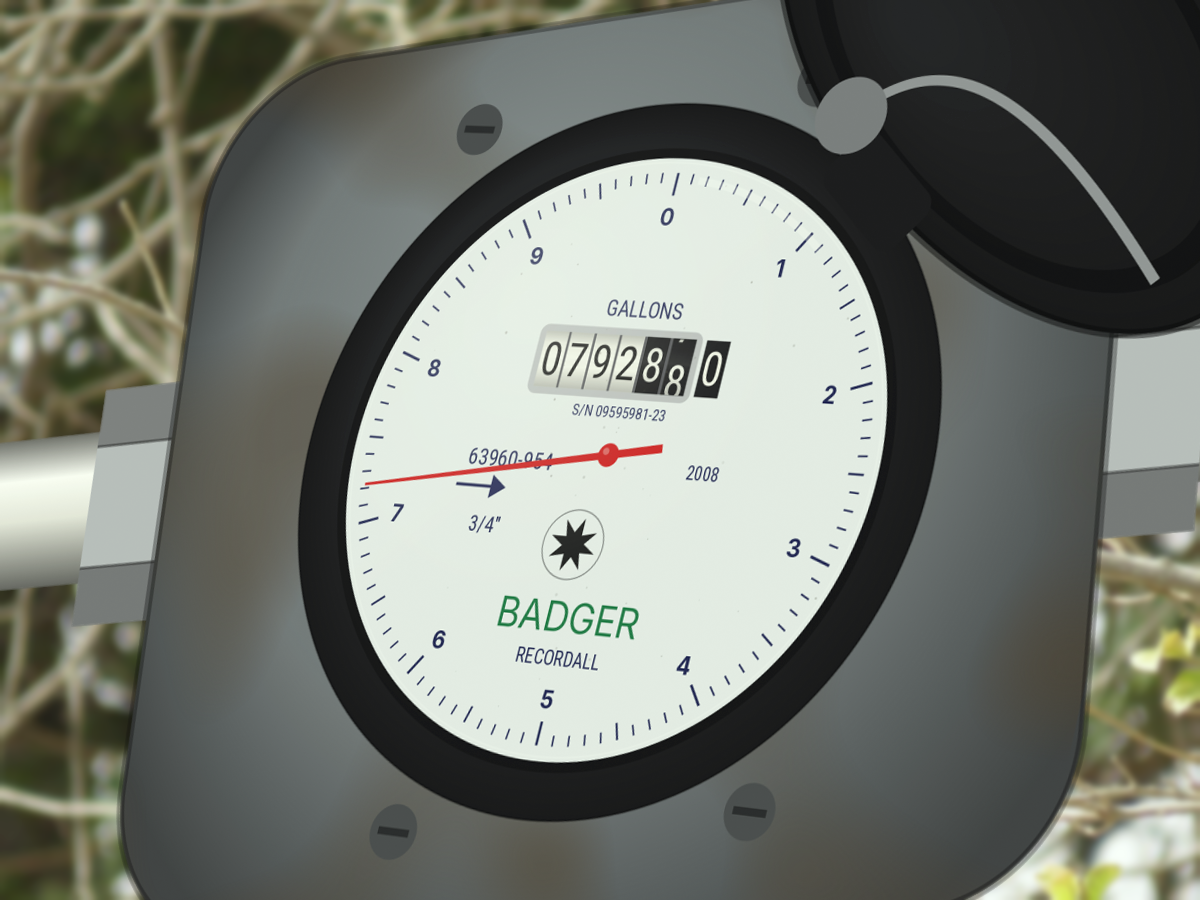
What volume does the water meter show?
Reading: 792877.2 gal
